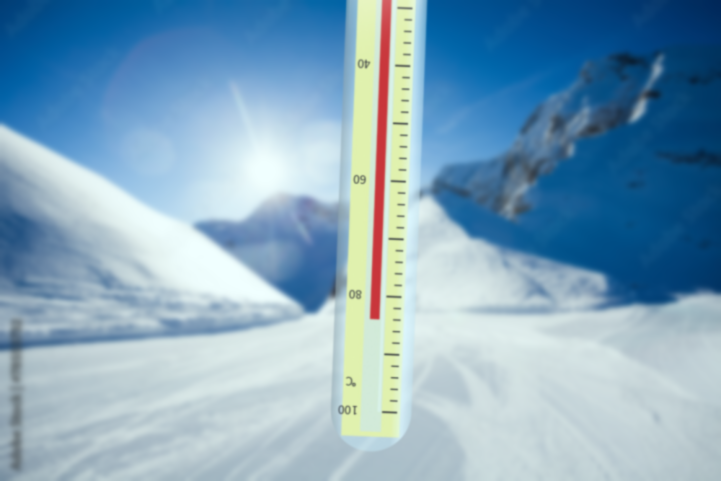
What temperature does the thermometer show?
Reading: 84 °C
